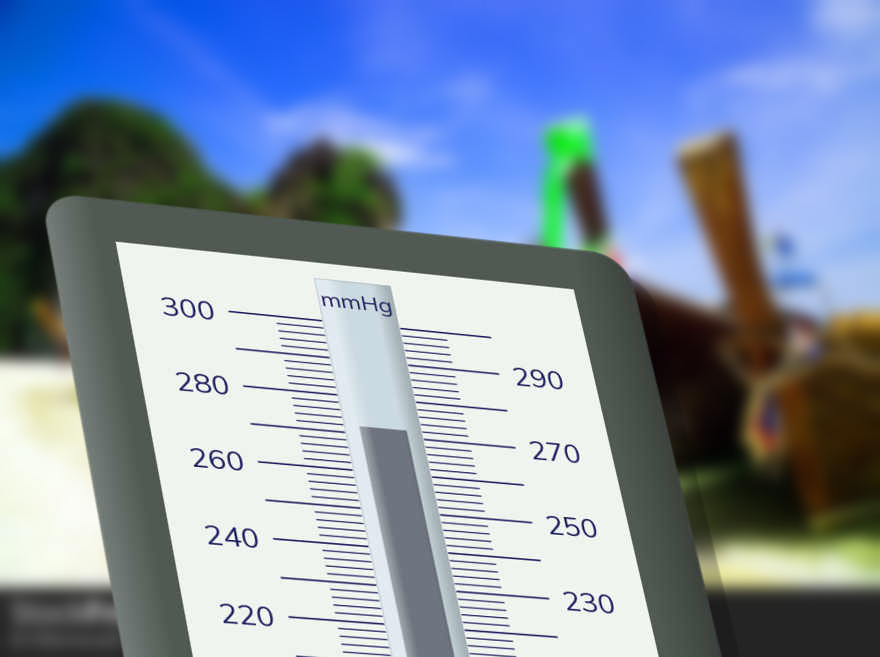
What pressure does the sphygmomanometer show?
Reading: 272 mmHg
